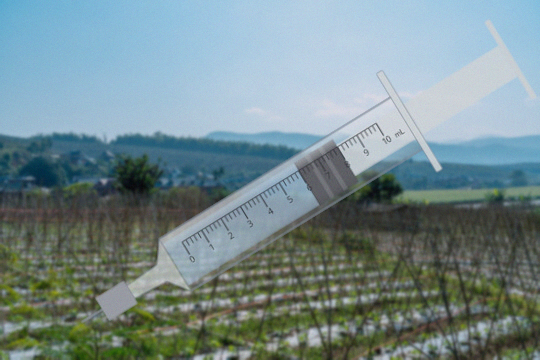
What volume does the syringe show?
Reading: 6 mL
